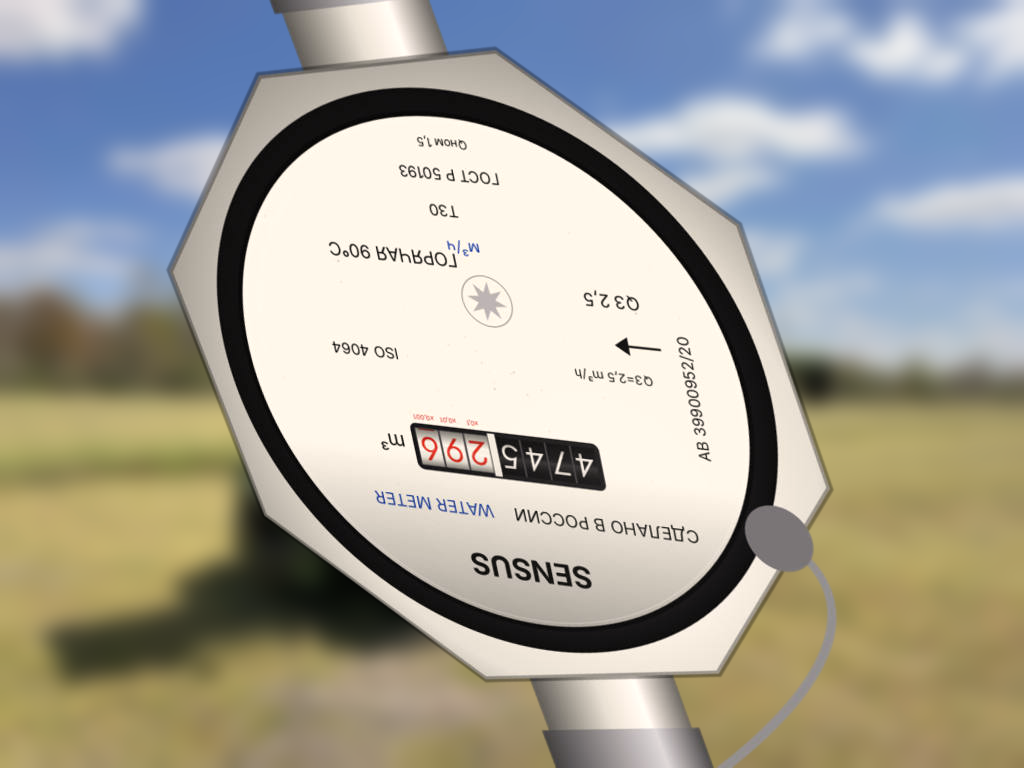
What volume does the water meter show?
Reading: 4745.296 m³
